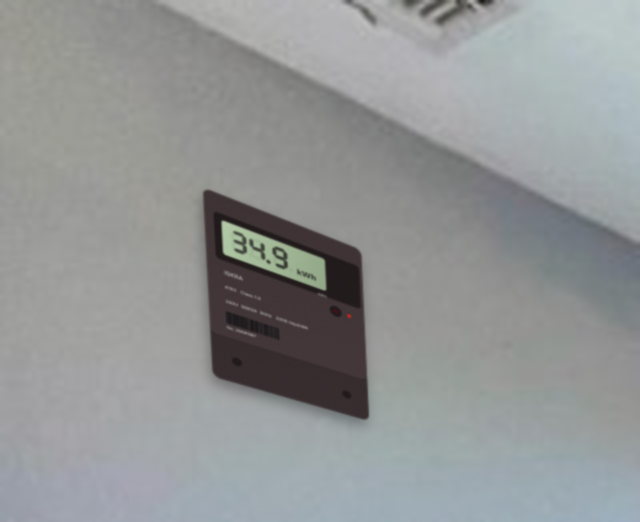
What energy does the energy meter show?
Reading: 34.9 kWh
